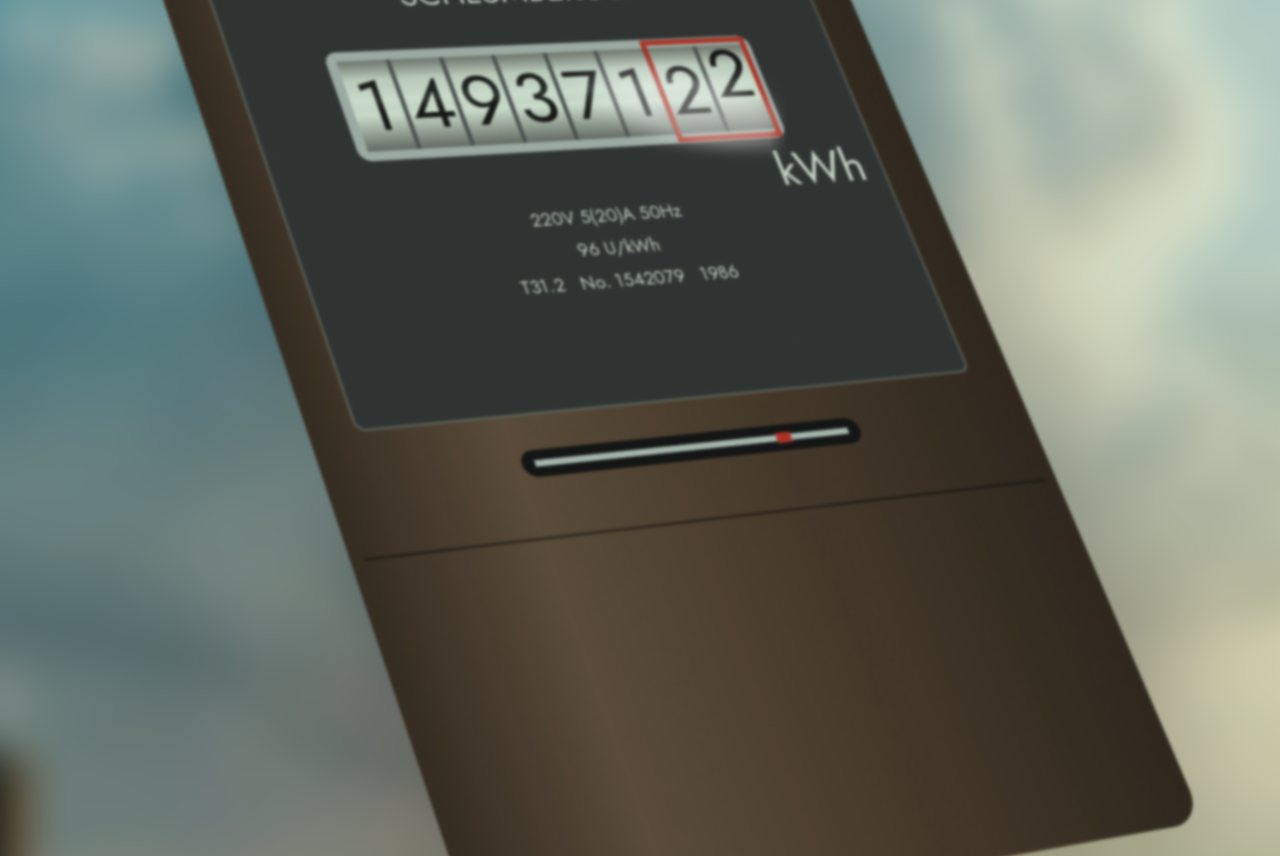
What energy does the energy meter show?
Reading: 149371.22 kWh
